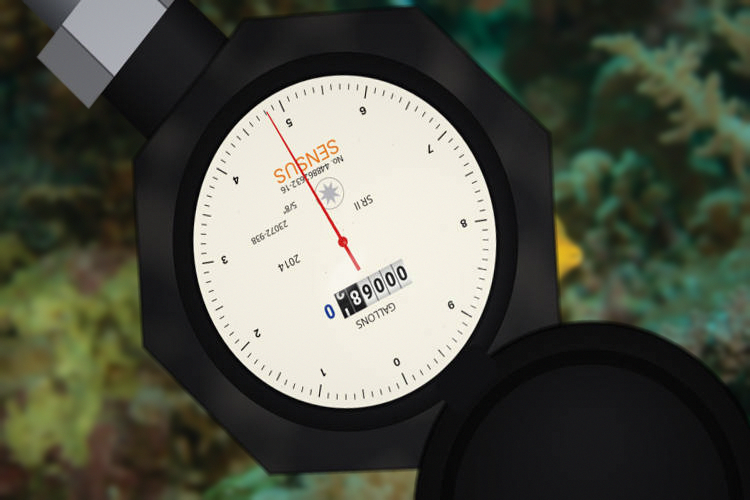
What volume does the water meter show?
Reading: 6814.8 gal
